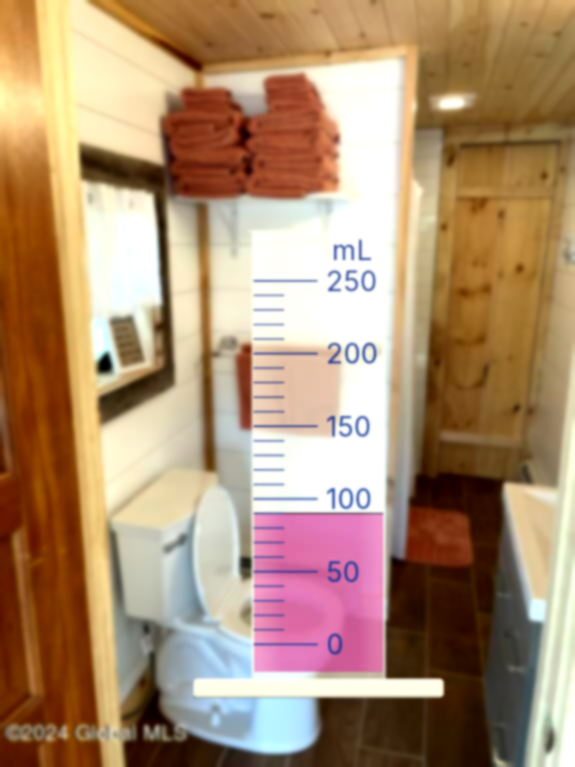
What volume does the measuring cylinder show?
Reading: 90 mL
